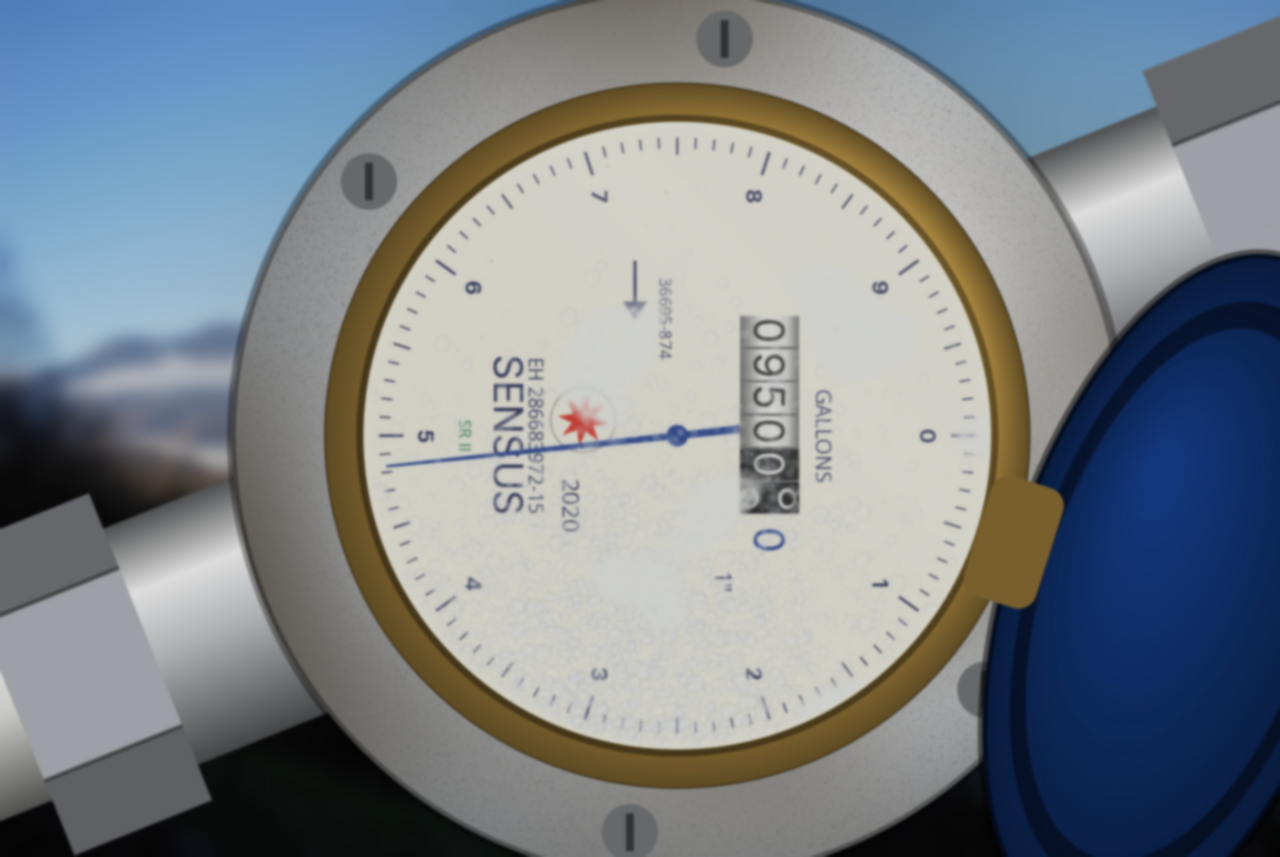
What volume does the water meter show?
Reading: 950084.8 gal
